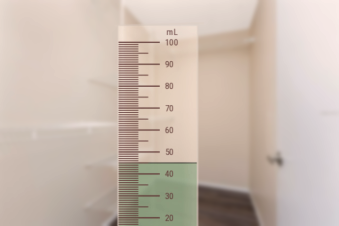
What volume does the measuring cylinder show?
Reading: 45 mL
